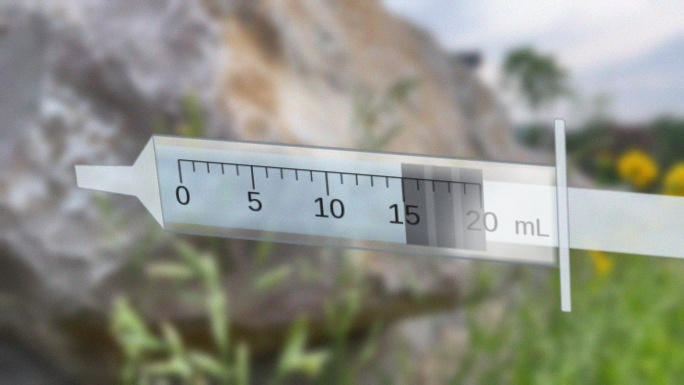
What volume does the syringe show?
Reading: 15 mL
